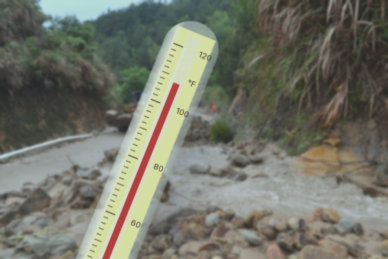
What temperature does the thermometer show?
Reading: 108 °F
